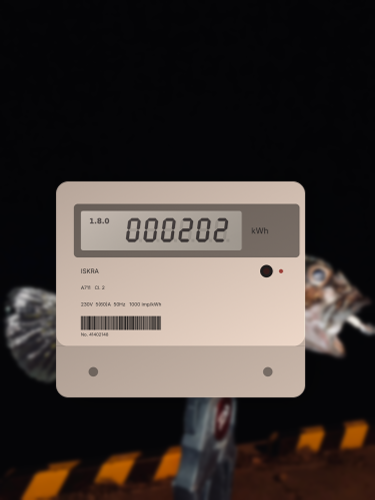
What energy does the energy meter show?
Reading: 202 kWh
